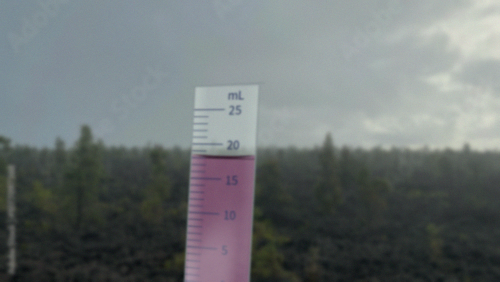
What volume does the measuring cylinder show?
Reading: 18 mL
